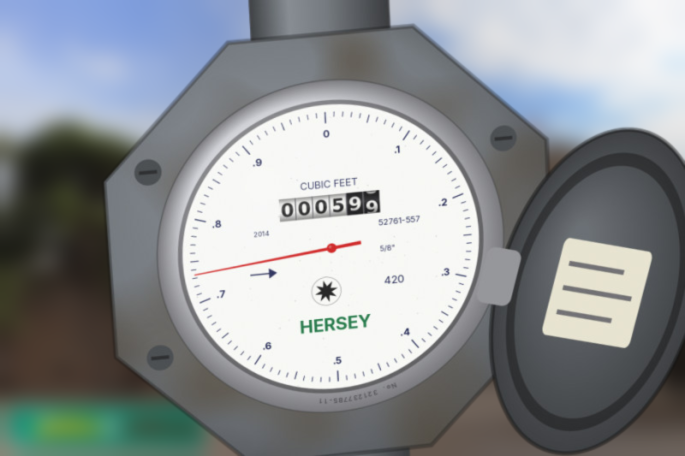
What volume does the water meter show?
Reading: 598.73 ft³
